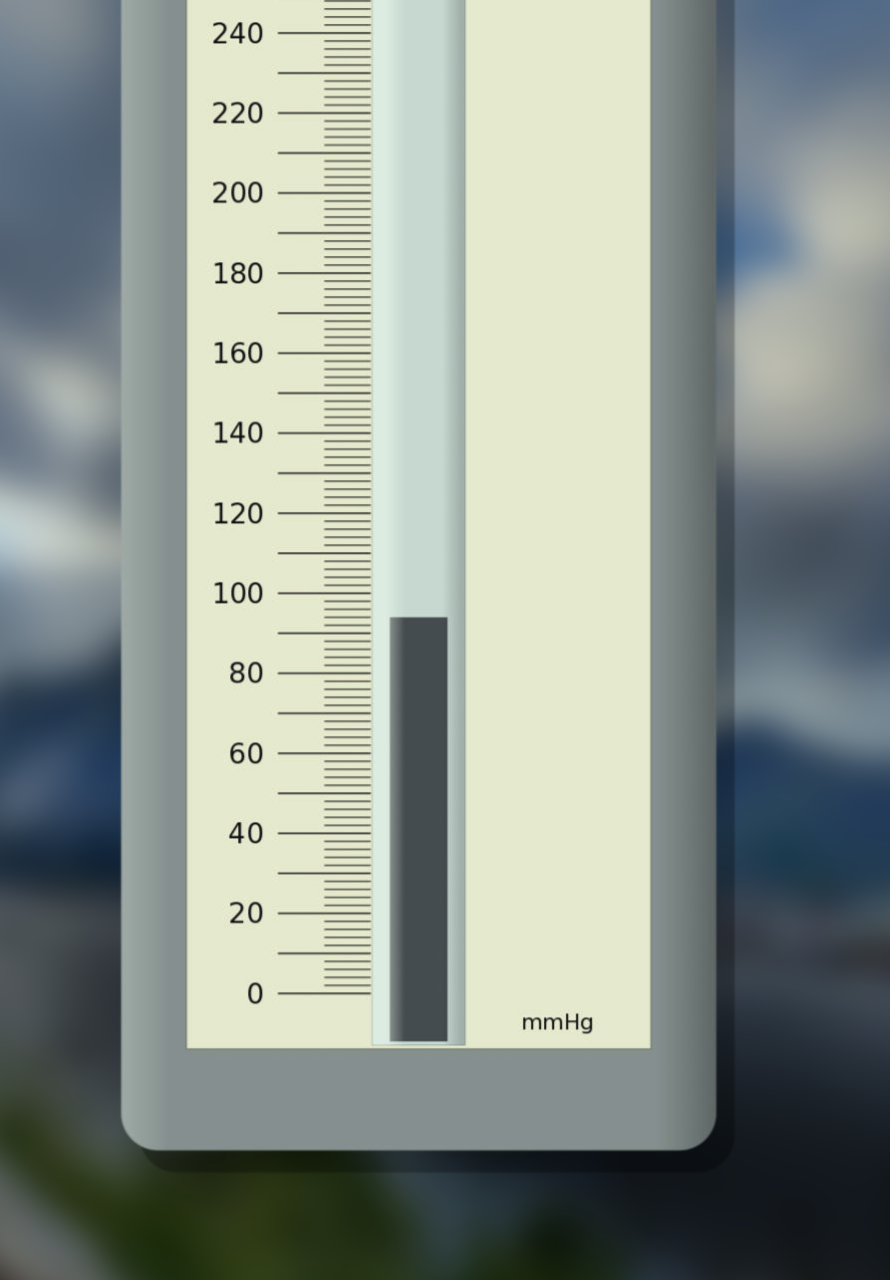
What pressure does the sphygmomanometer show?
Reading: 94 mmHg
